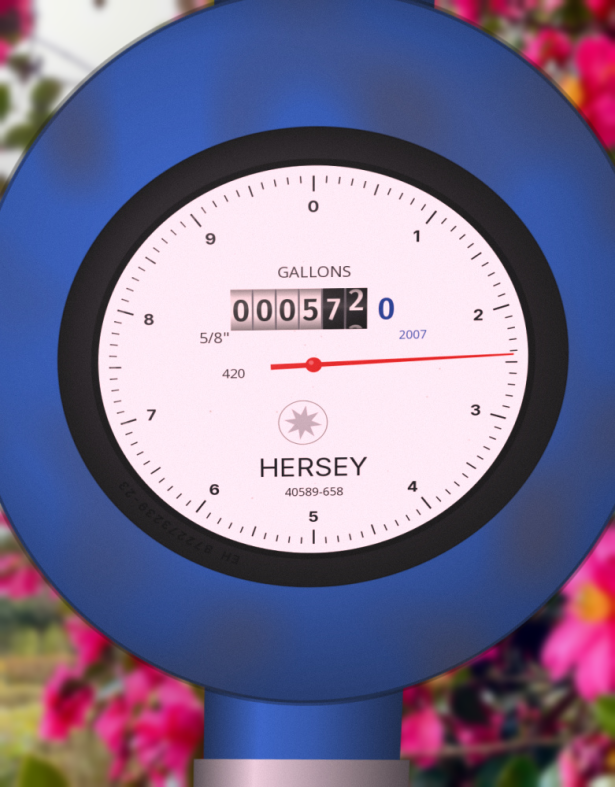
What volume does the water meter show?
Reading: 5722.4 gal
